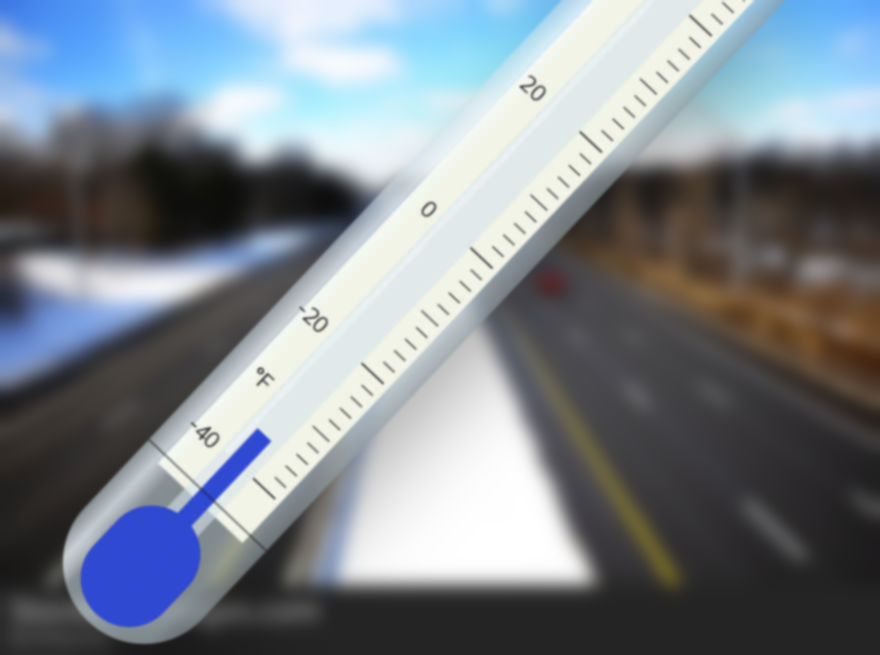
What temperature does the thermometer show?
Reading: -35 °F
